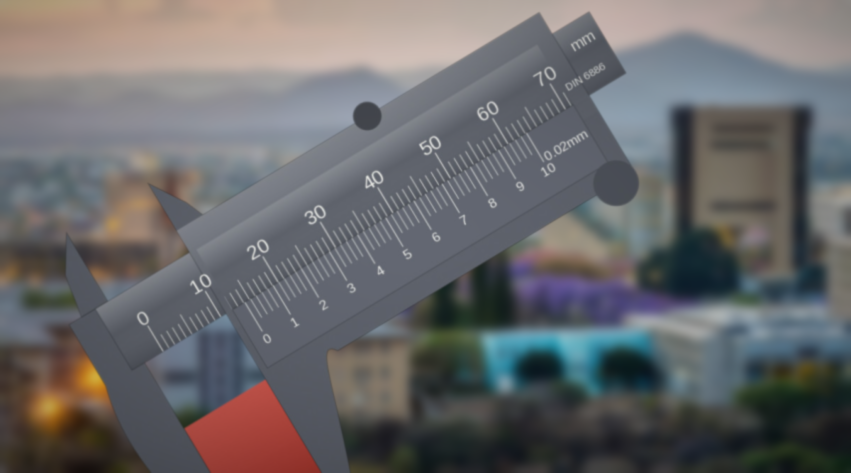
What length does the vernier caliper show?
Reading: 14.2 mm
